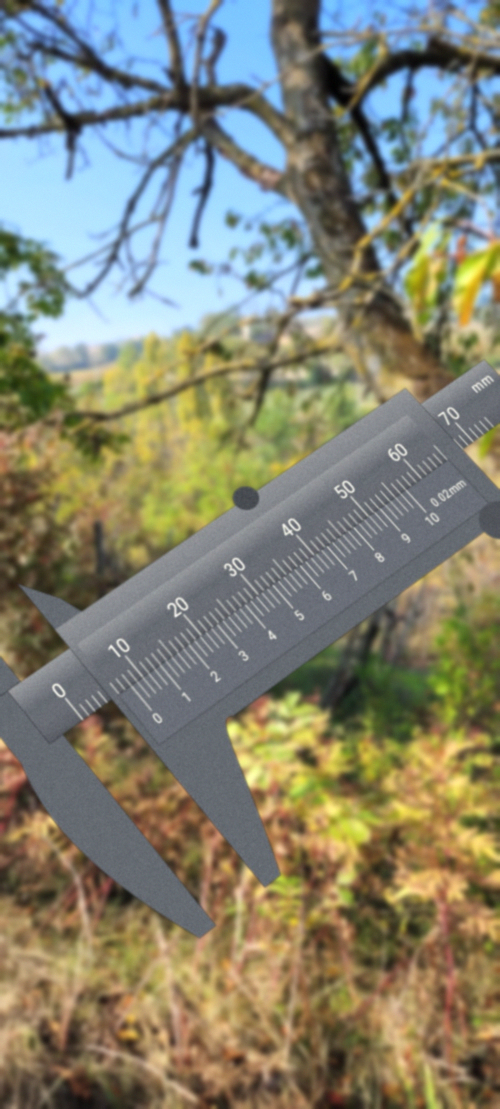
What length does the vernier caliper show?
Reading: 8.0 mm
